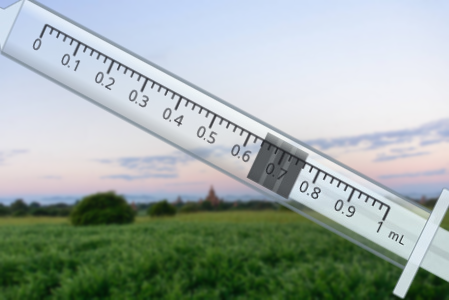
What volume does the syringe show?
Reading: 0.64 mL
